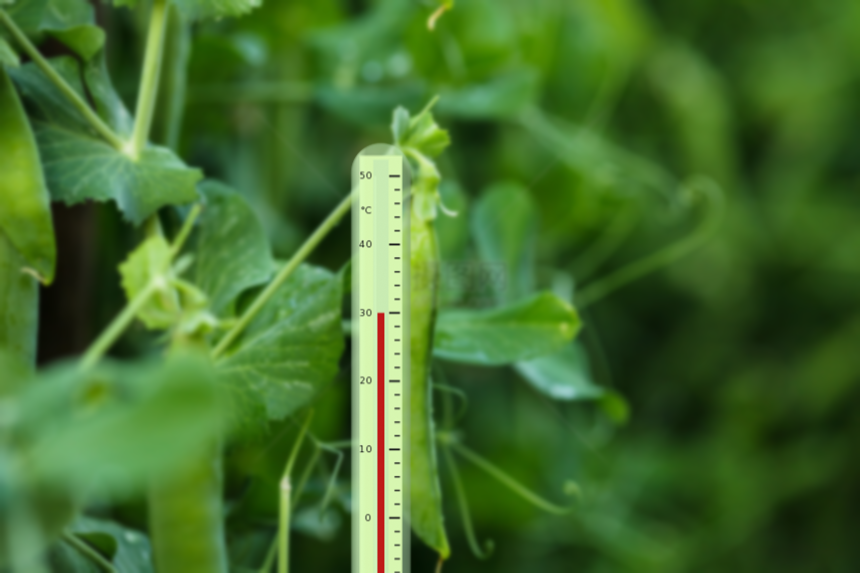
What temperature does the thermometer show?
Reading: 30 °C
